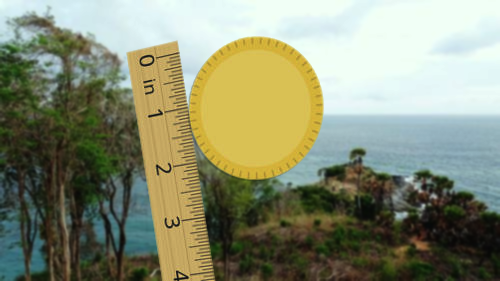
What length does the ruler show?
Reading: 2.5 in
